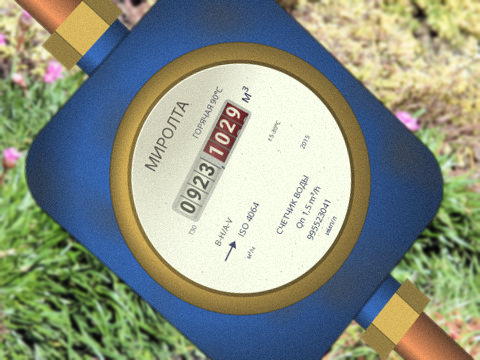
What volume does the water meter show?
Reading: 923.1029 m³
